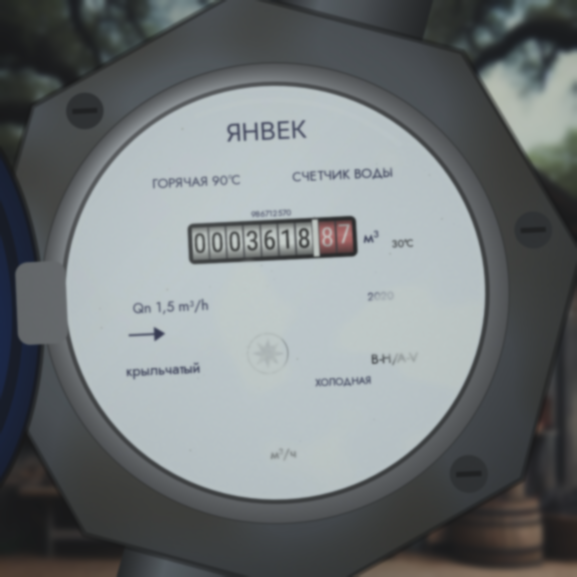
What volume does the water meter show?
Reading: 3618.87 m³
